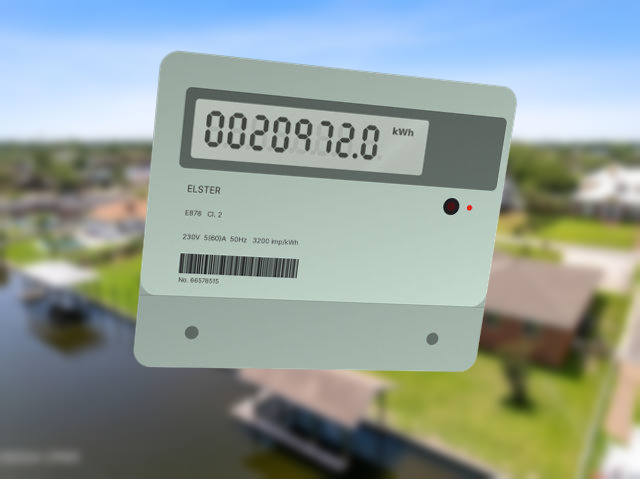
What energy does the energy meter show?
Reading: 20972.0 kWh
